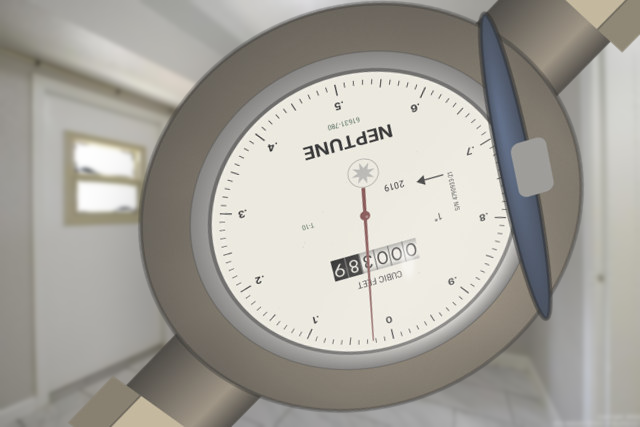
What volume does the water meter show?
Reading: 389.02 ft³
